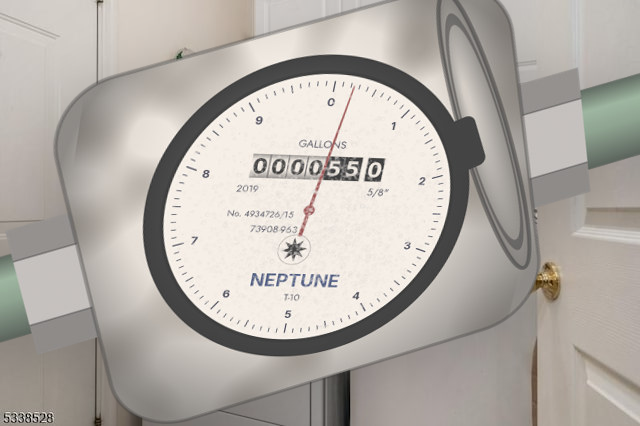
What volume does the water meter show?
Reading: 550.2 gal
